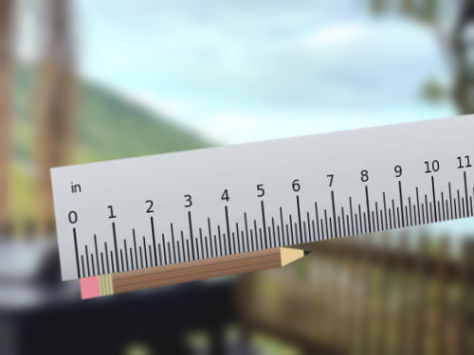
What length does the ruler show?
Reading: 6.25 in
